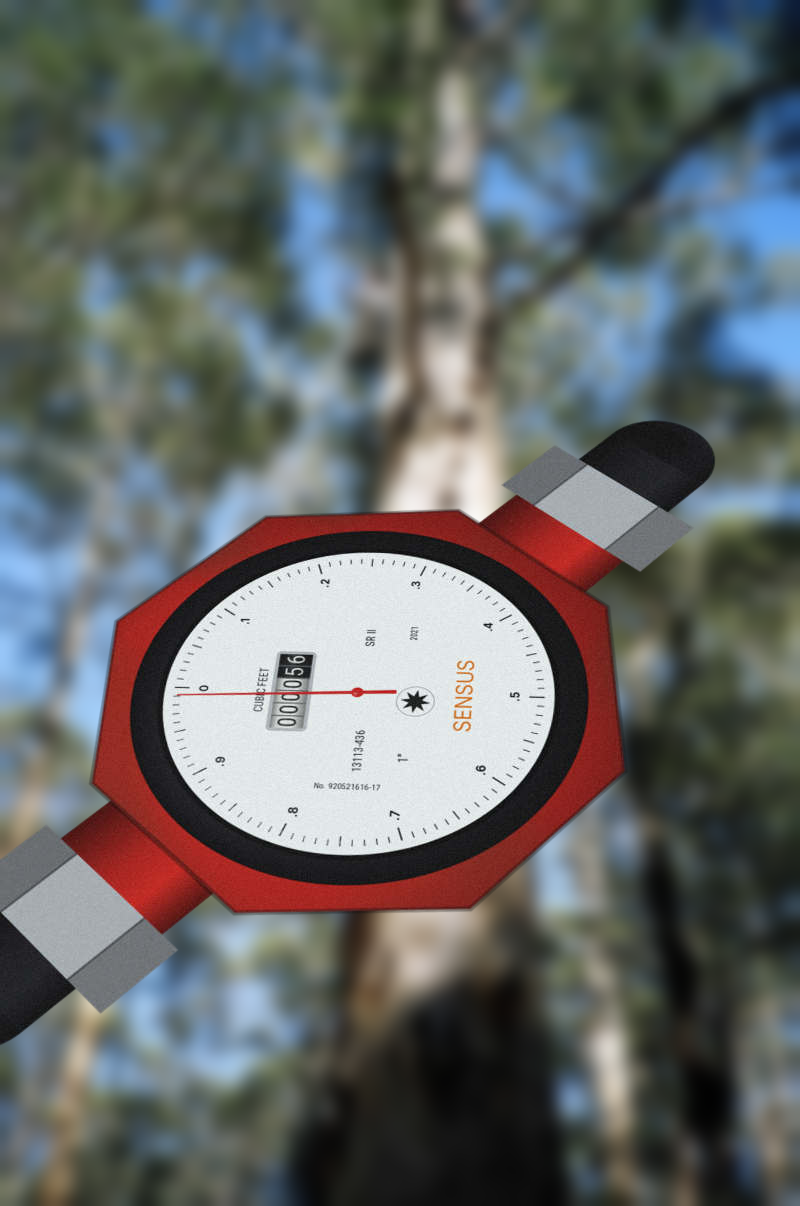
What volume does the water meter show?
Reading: 55.99 ft³
